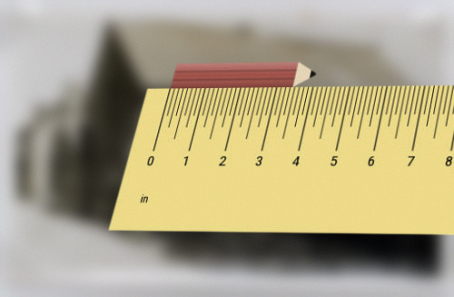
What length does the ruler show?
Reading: 4 in
